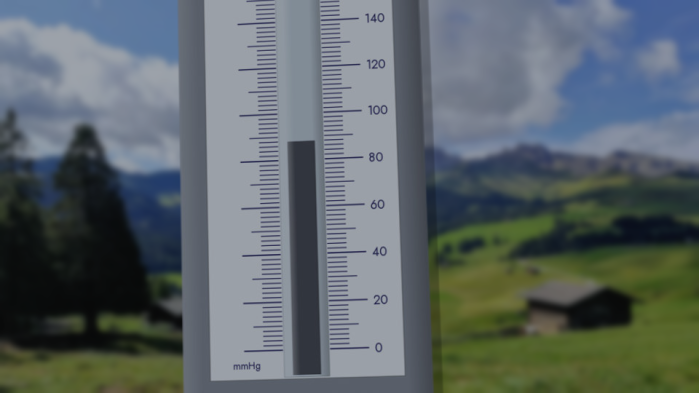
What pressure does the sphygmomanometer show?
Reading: 88 mmHg
